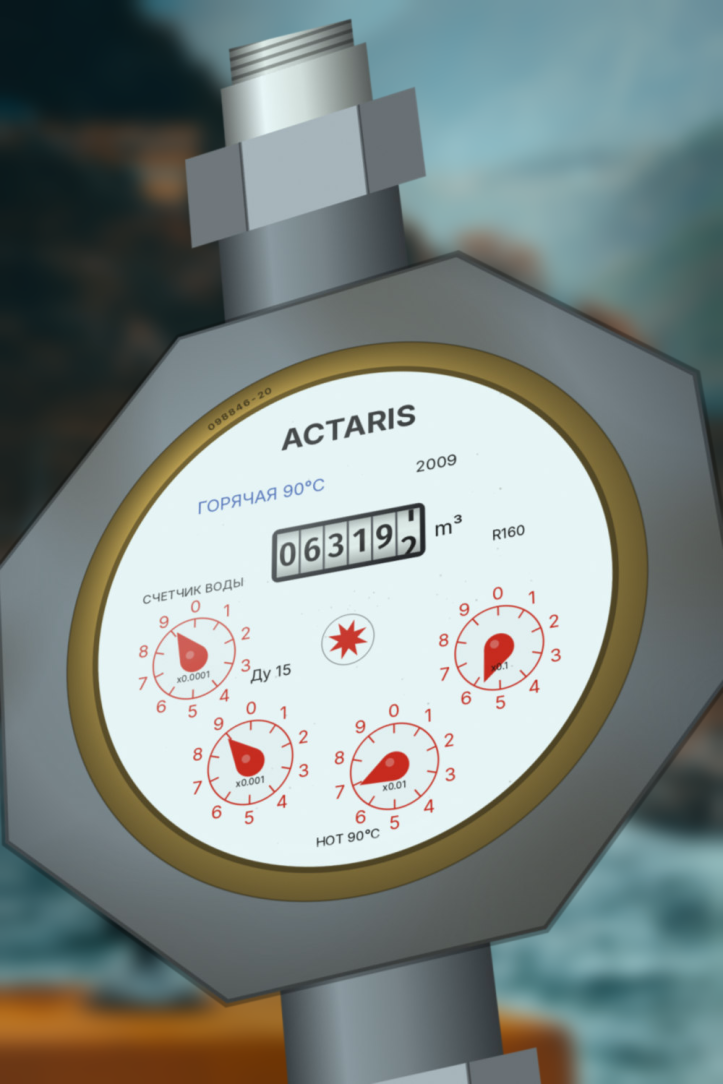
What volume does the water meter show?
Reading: 63191.5689 m³
